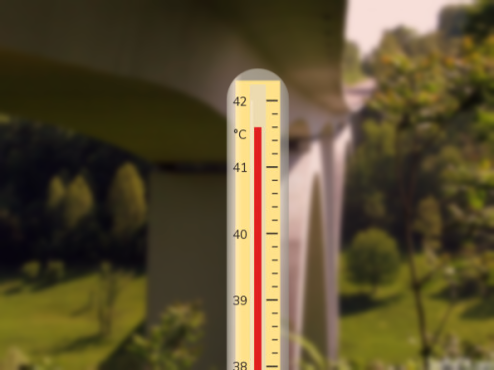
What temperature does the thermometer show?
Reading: 41.6 °C
